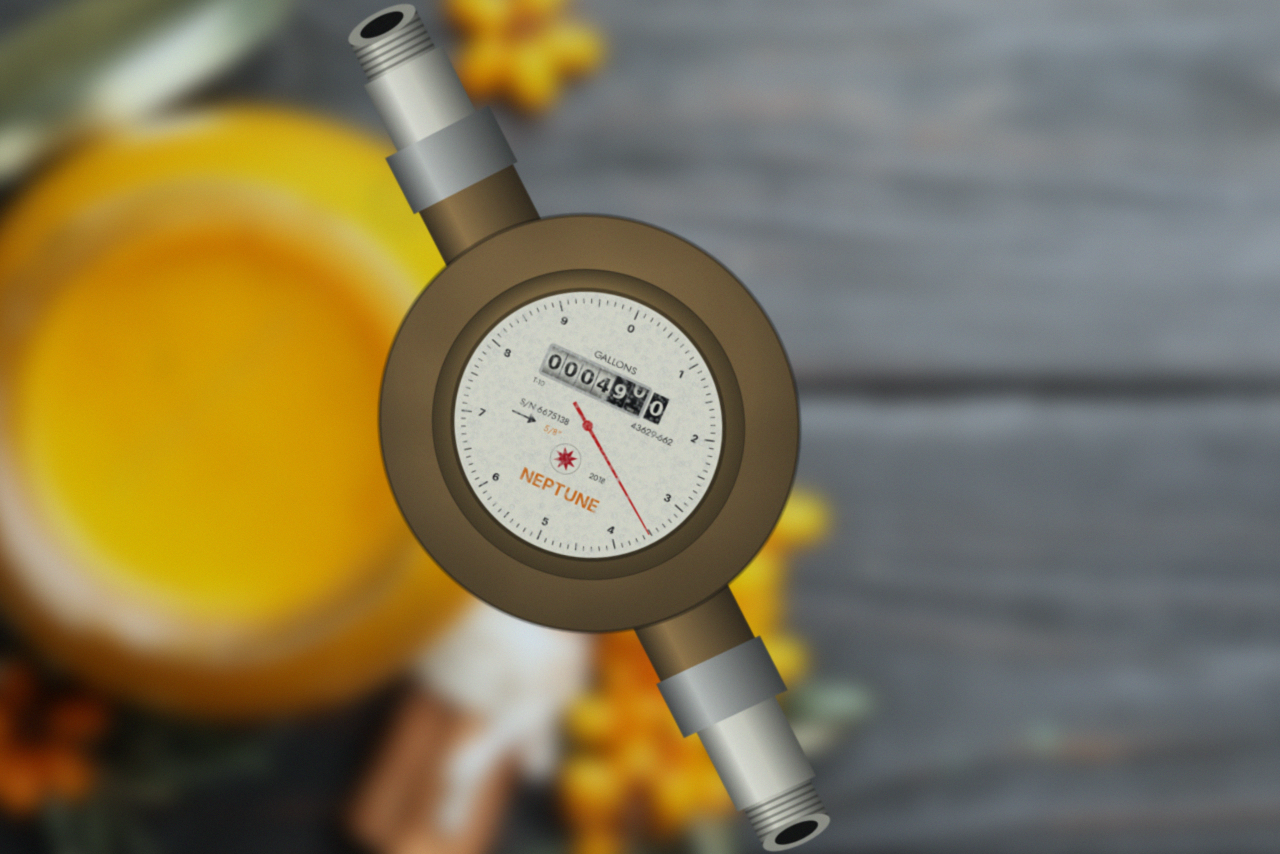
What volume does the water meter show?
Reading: 4903.5 gal
